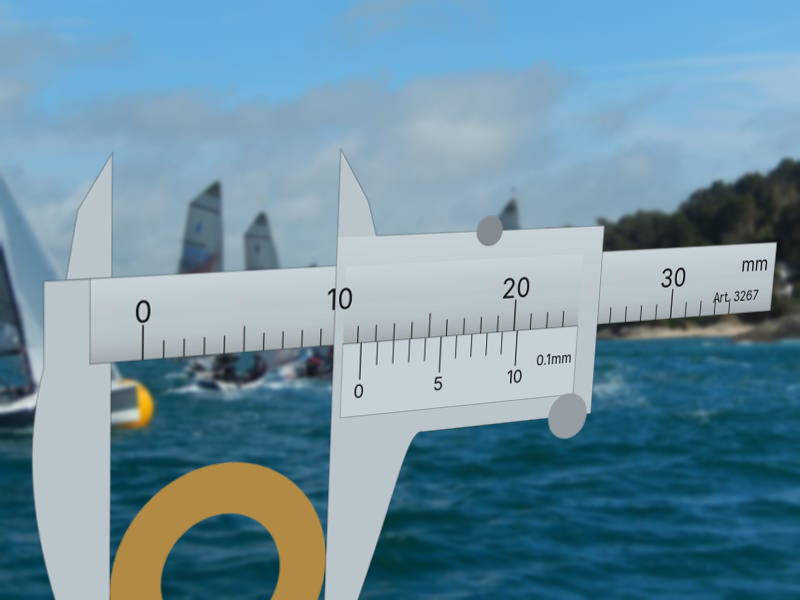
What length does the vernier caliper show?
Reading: 11.2 mm
